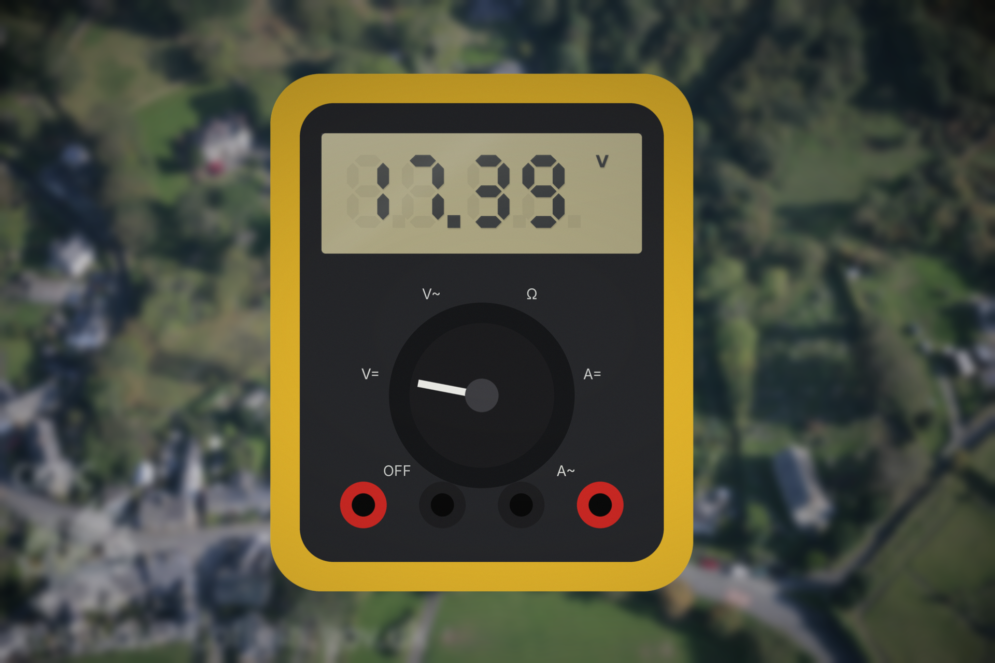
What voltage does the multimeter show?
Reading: 17.39 V
